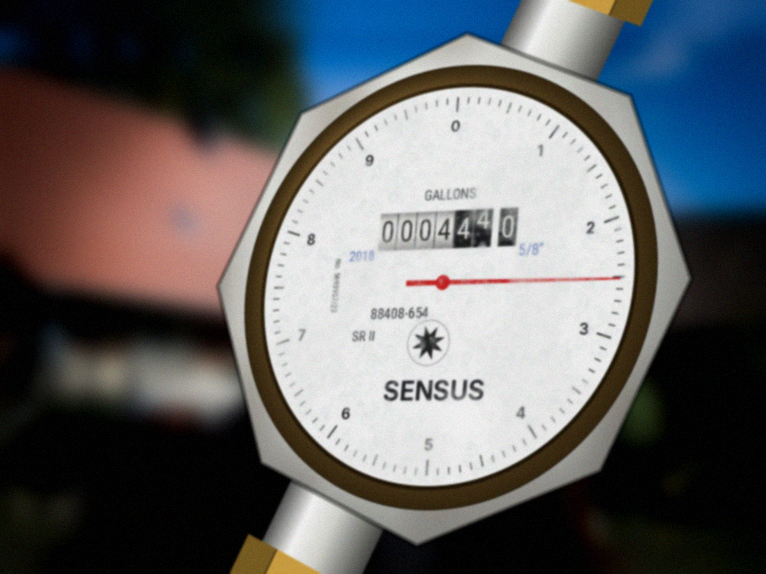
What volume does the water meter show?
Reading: 4442.5 gal
